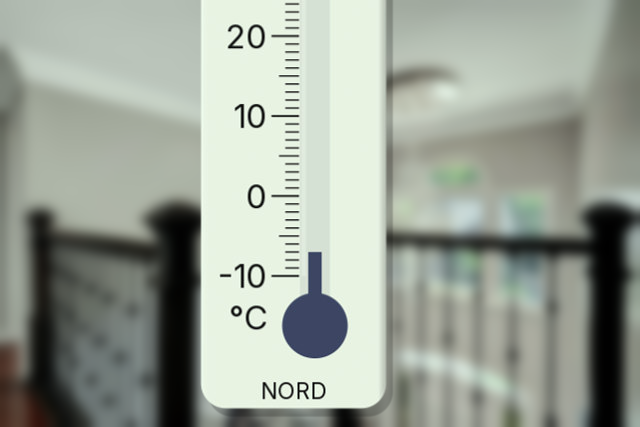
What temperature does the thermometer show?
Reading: -7 °C
